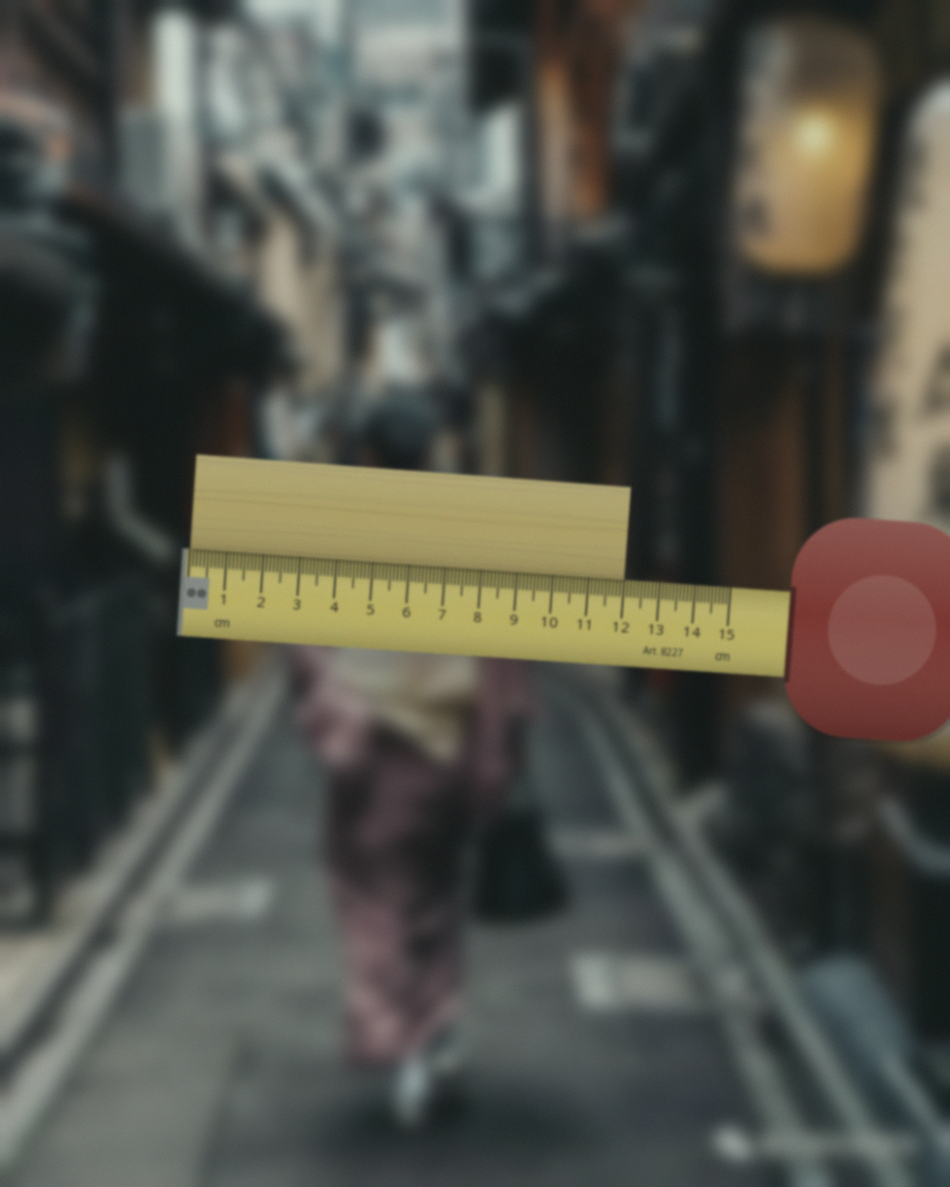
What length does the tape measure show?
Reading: 12 cm
